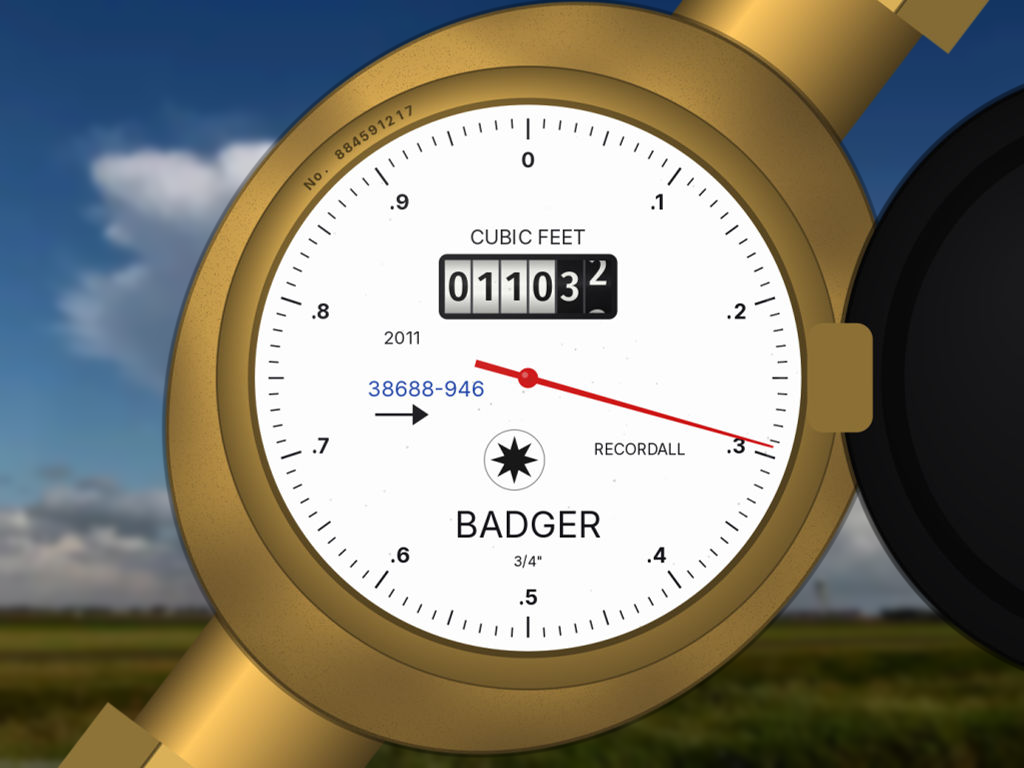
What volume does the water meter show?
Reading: 11032.29 ft³
